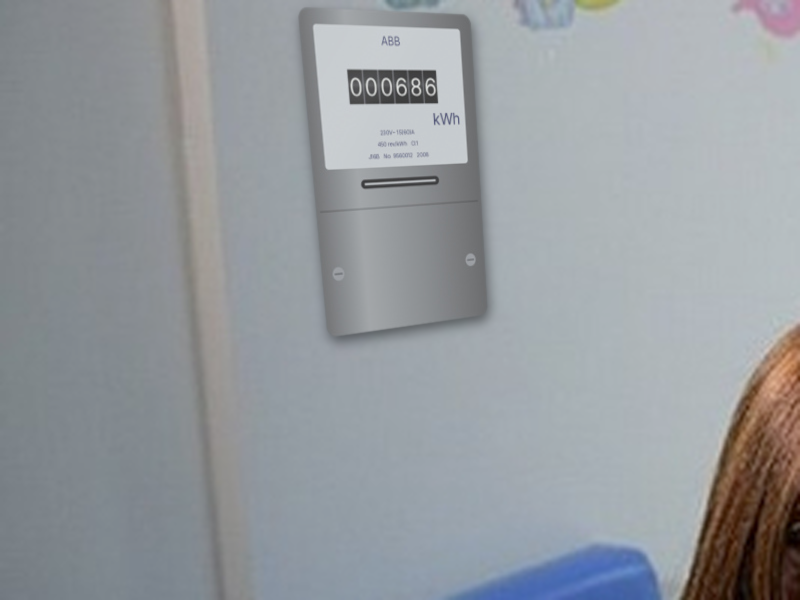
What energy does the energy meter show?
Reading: 686 kWh
